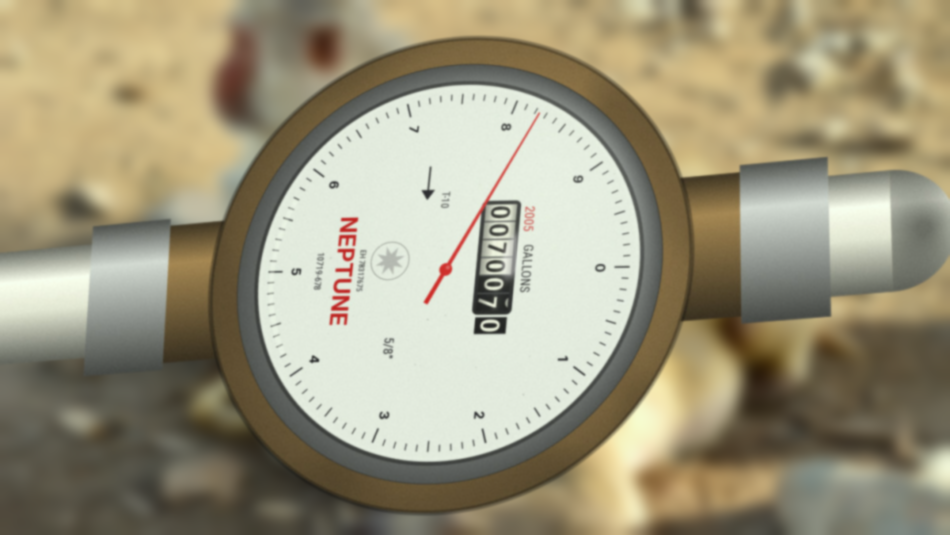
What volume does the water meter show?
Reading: 70068.2 gal
